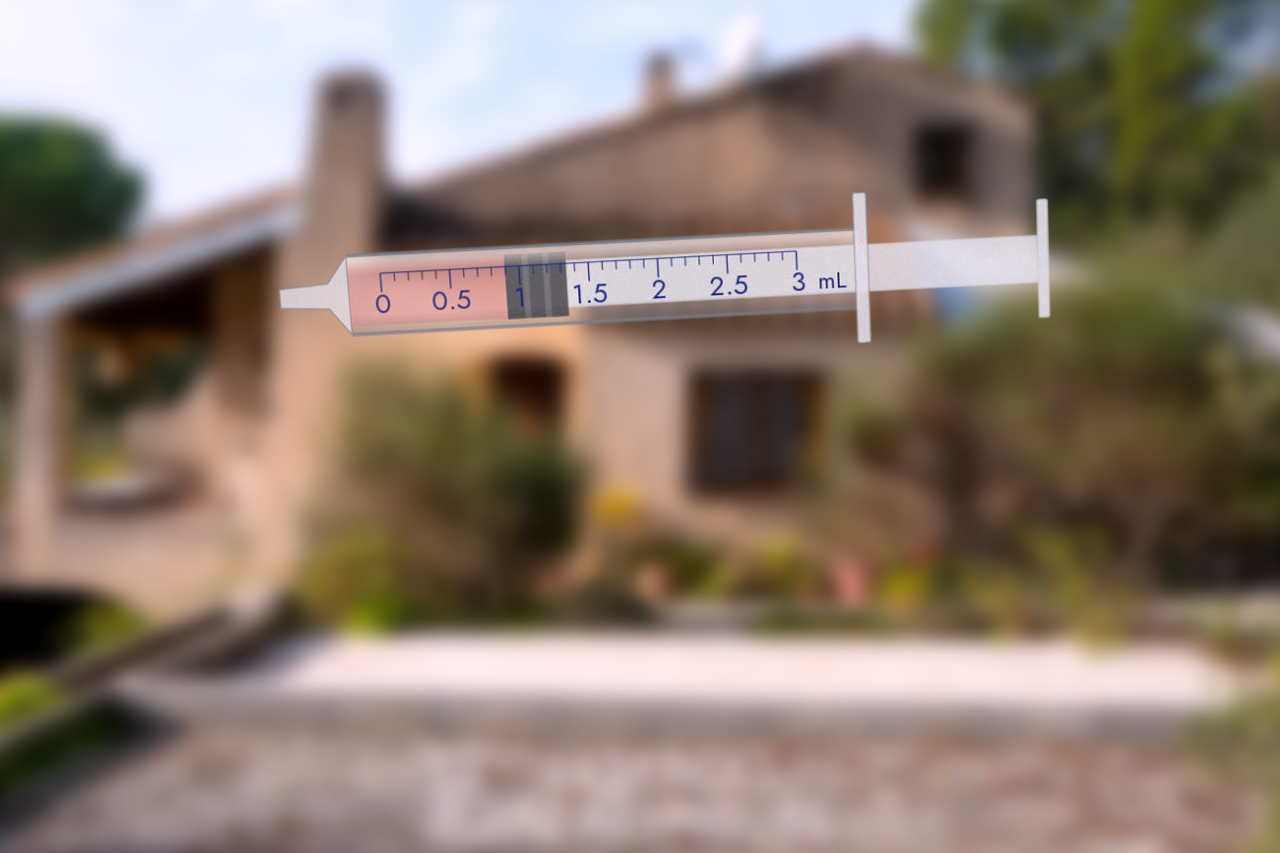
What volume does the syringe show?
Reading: 0.9 mL
